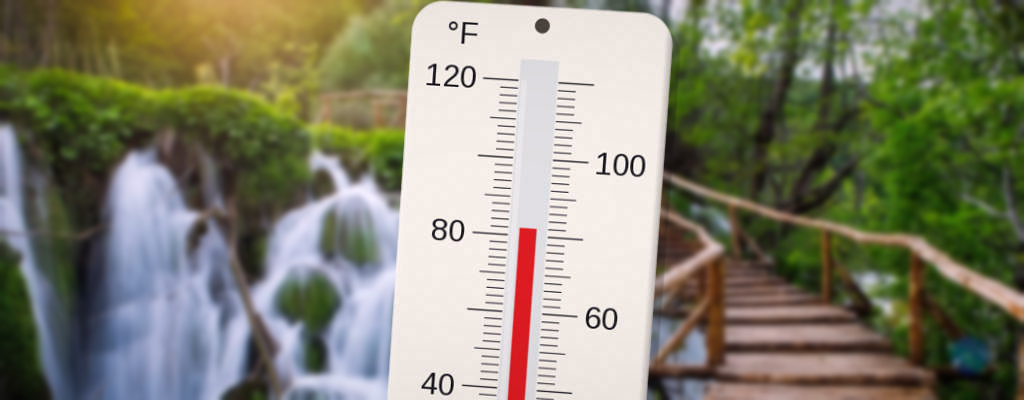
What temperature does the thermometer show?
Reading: 82 °F
